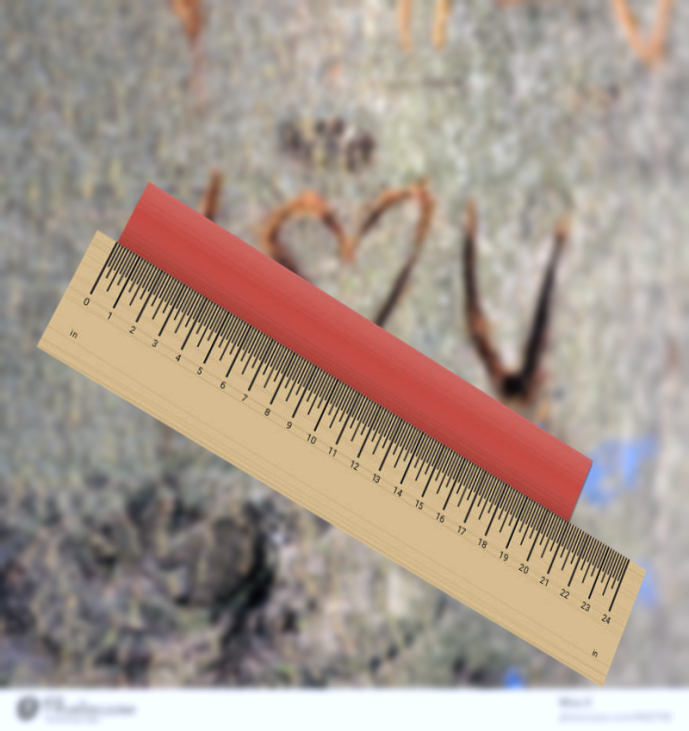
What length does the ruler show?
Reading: 21 in
